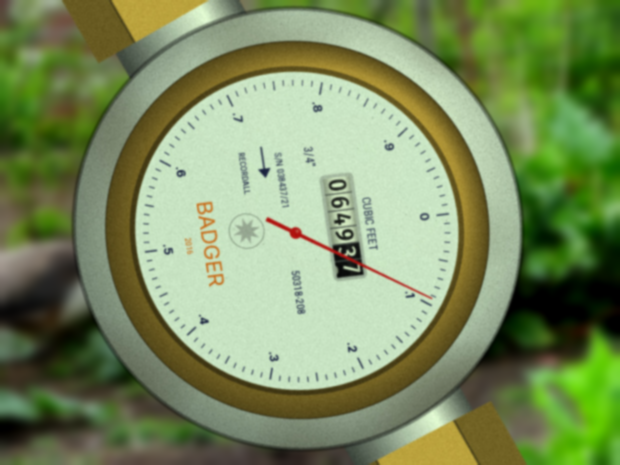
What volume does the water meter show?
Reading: 64937.09 ft³
